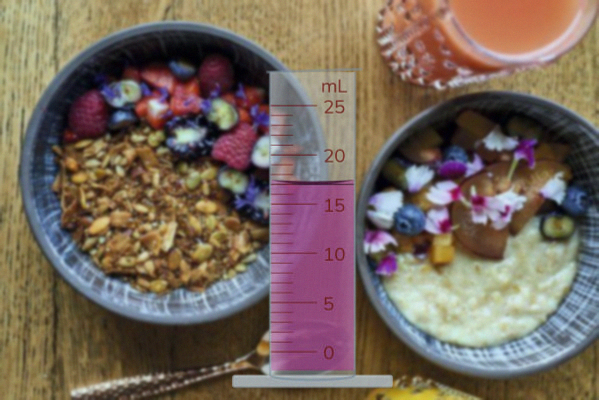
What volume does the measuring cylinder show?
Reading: 17 mL
